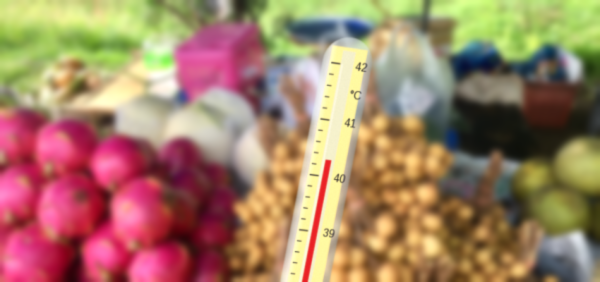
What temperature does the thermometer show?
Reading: 40.3 °C
